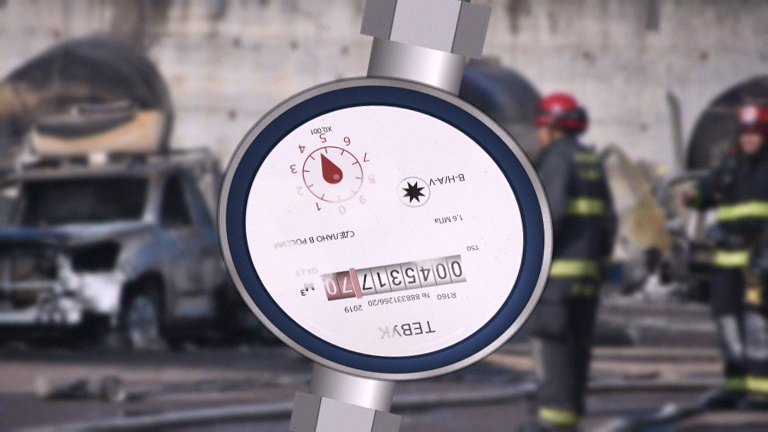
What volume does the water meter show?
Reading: 45317.704 m³
